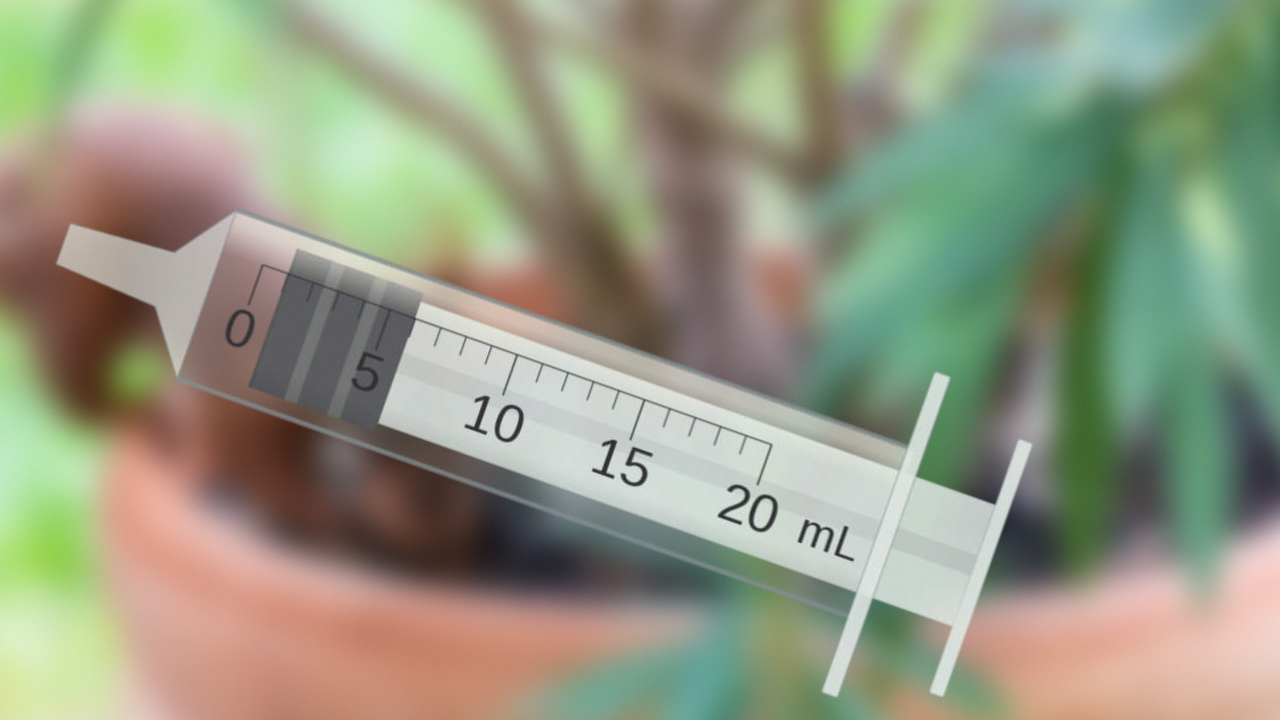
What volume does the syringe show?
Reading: 1 mL
